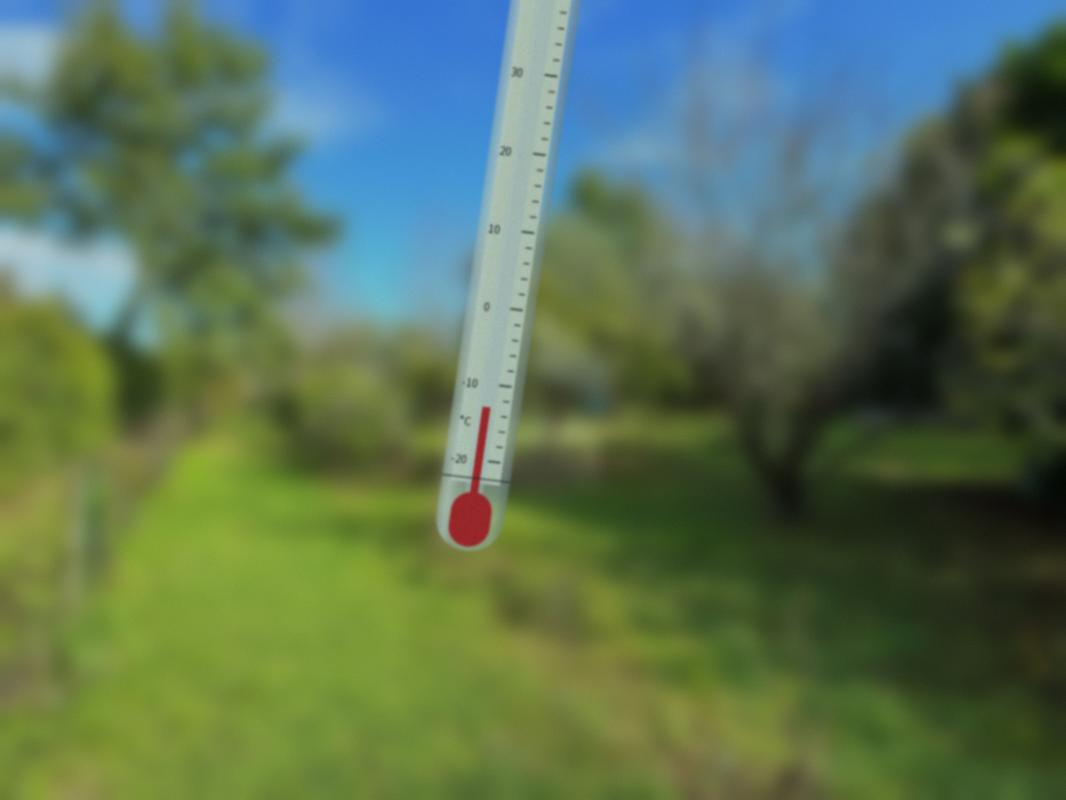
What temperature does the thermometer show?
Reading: -13 °C
